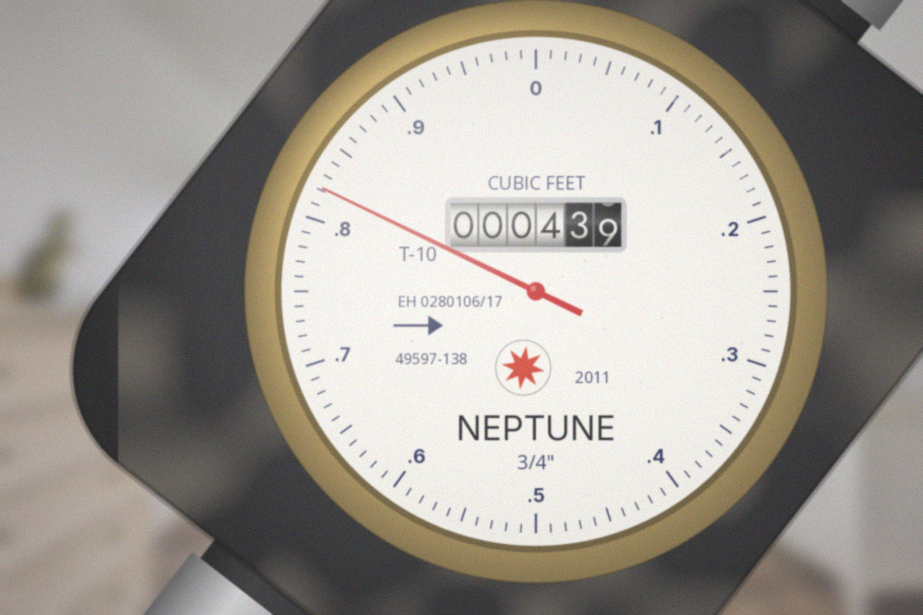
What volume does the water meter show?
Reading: 438.82 ft³
